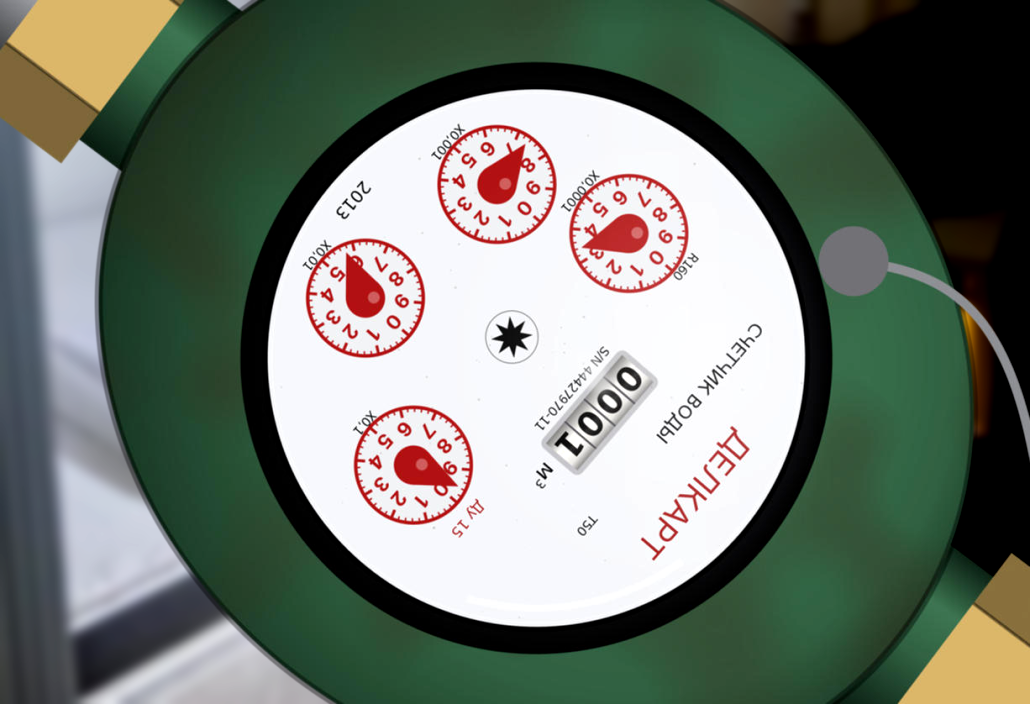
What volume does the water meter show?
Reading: 0.9573 m³
